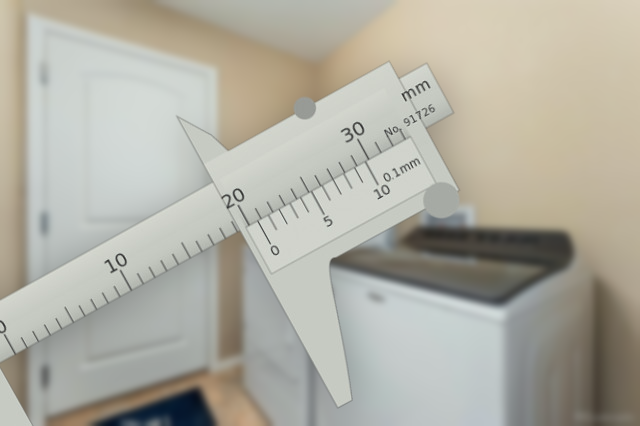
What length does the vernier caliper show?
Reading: 20.7 mm
